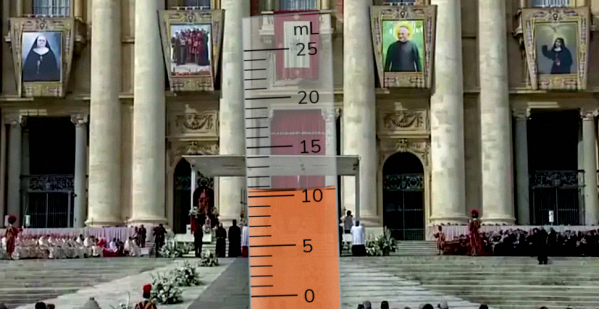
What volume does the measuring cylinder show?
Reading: 10.5 mL
